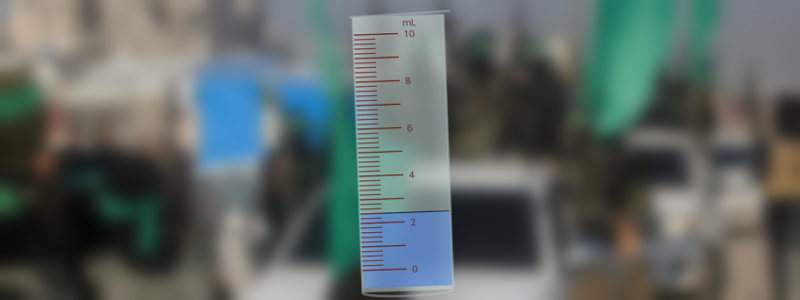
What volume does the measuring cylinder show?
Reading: 2.4 mL
